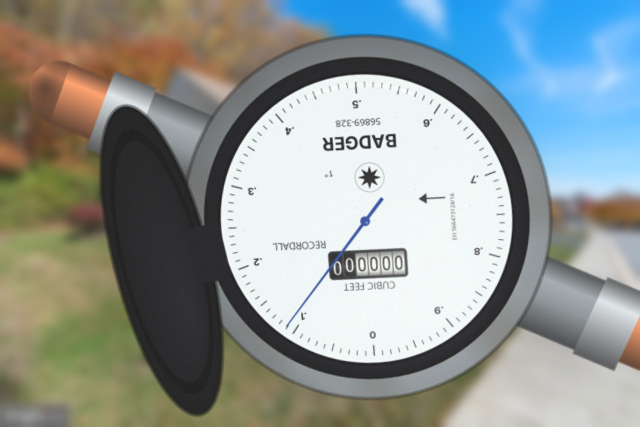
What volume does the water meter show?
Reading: 0.11 ft³
